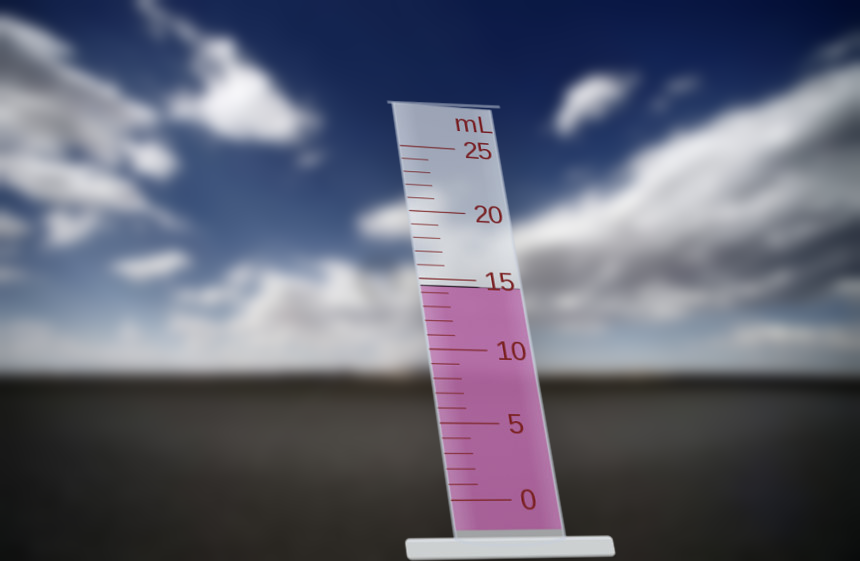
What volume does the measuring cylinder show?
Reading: 14.5 mL
